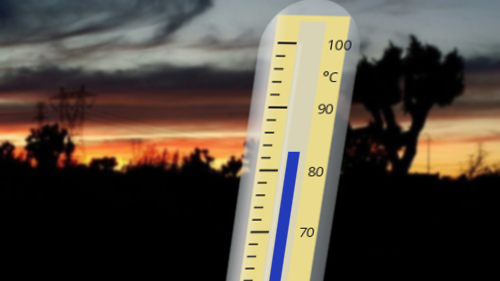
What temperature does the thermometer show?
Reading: 83 °C
